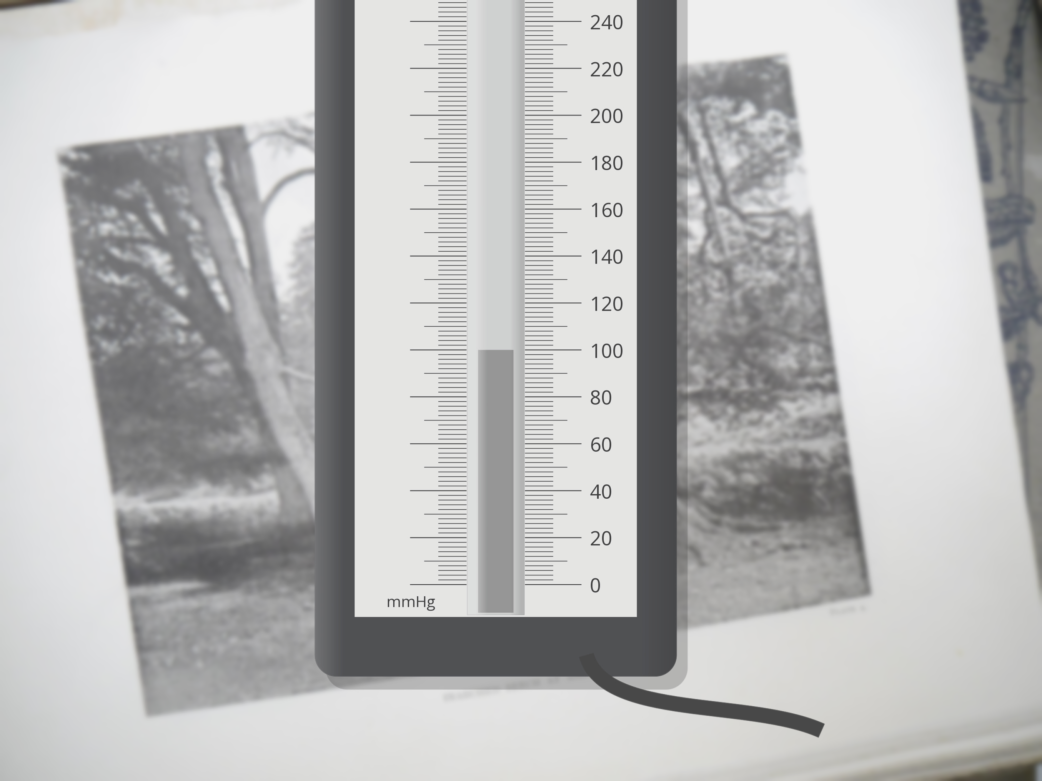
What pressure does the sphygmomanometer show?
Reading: 100 mmHg
